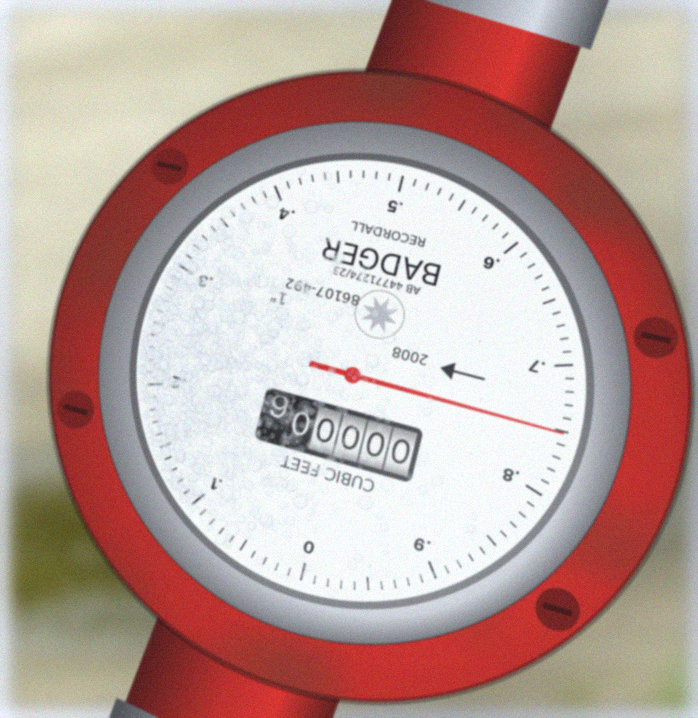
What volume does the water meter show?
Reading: 5.75 ft³
